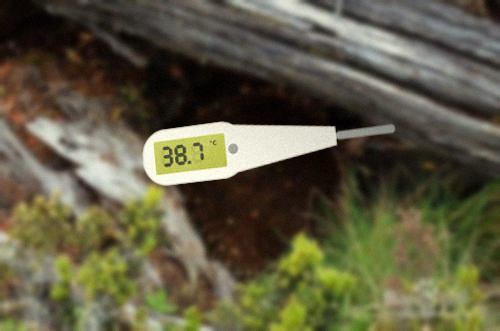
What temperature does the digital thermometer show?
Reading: 38.7 °C
